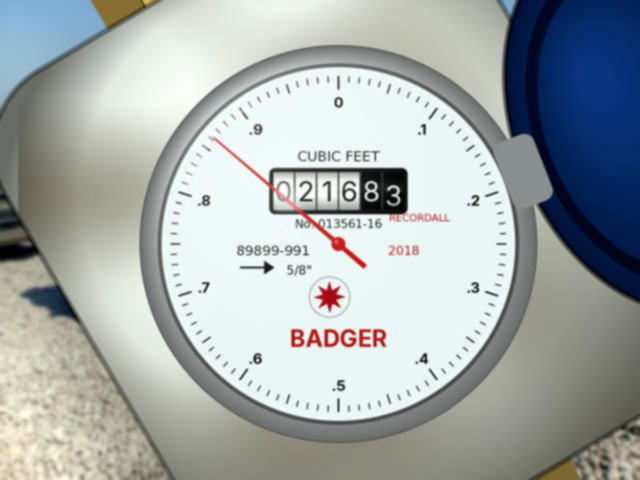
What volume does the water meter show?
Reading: 21682.86 ft³
